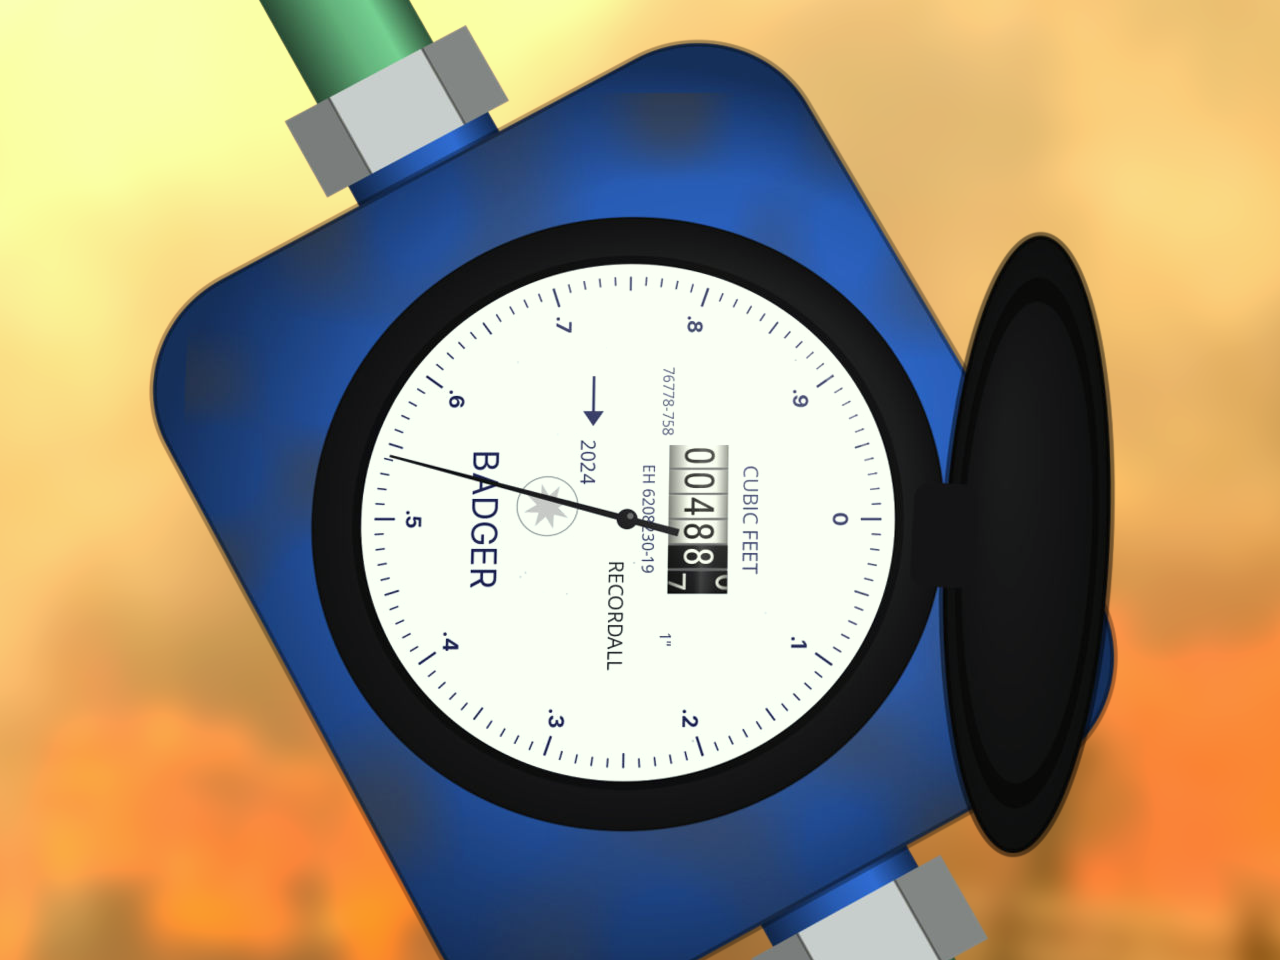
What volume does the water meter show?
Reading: 4886.54 ft³
